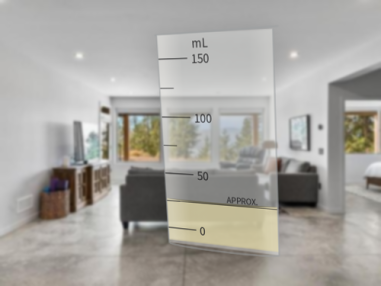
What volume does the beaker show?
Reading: 25 mL
